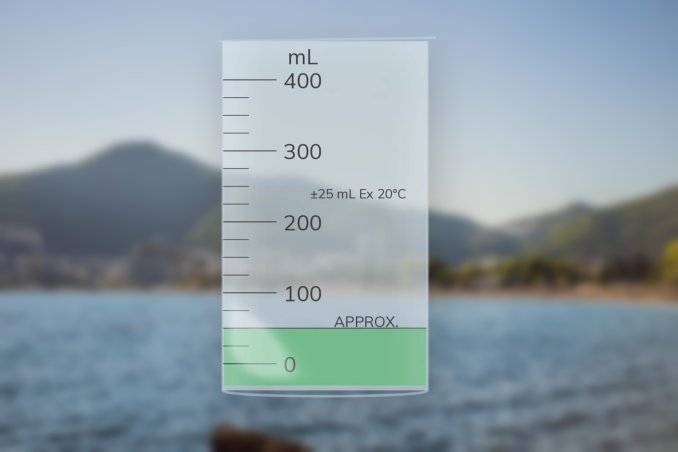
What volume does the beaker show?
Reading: 50 mL
